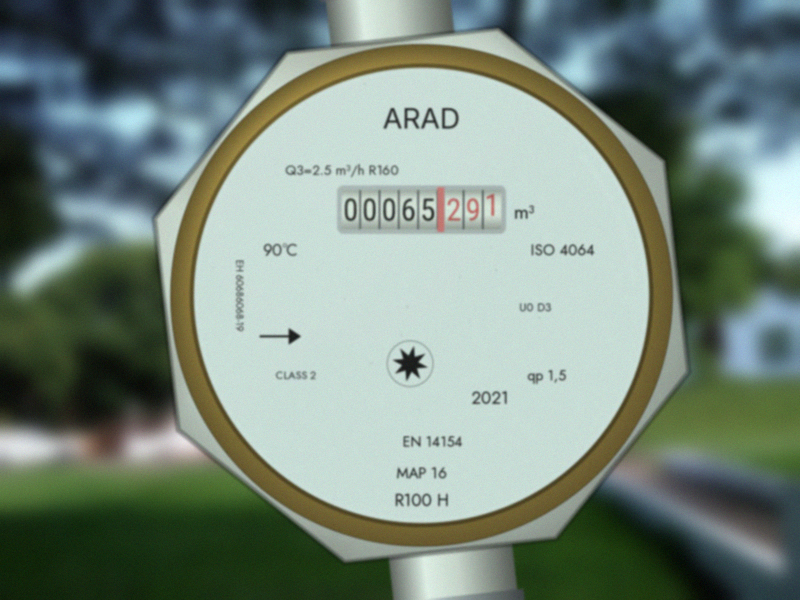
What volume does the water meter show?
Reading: 65.291 m³
